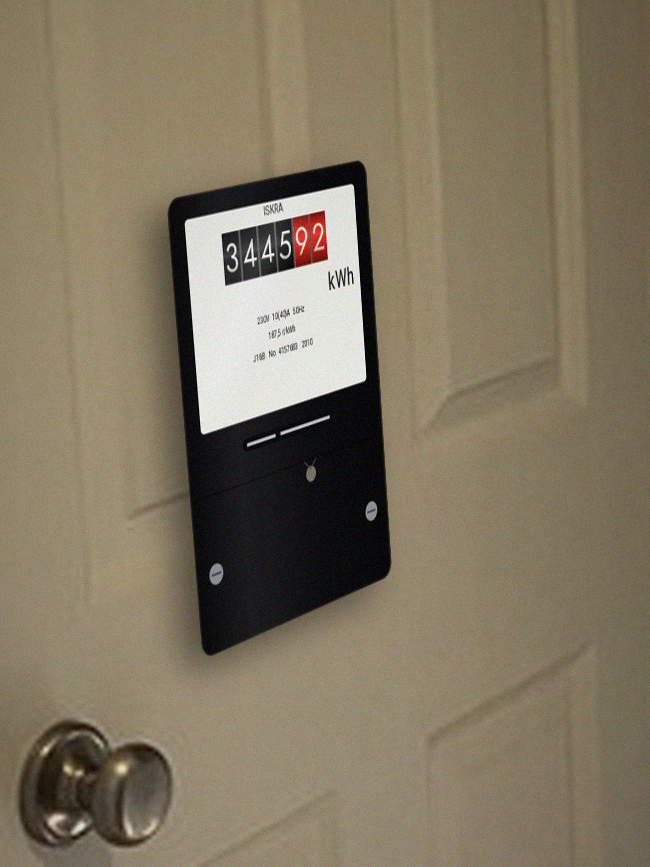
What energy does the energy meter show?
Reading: 3445.92 kWh
